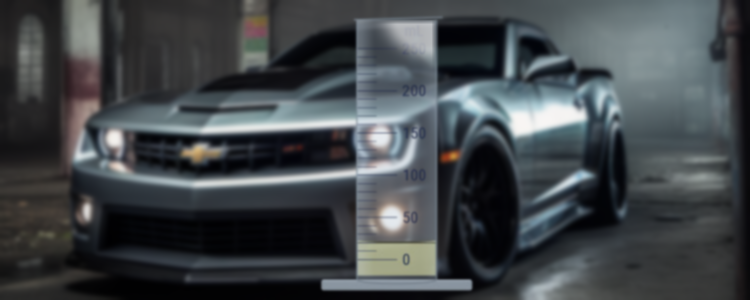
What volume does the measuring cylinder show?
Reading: 20 mL
